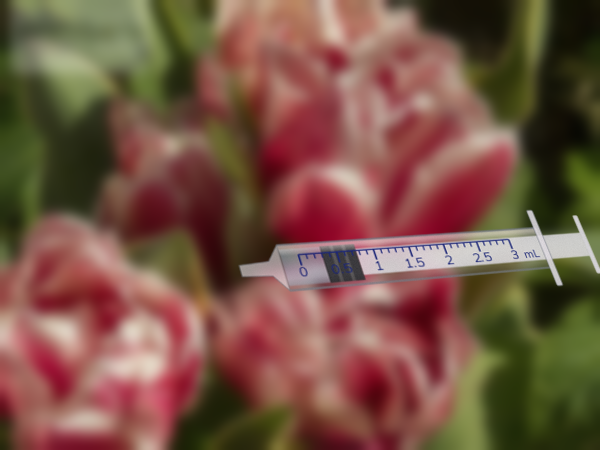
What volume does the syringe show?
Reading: 0.3 mL
